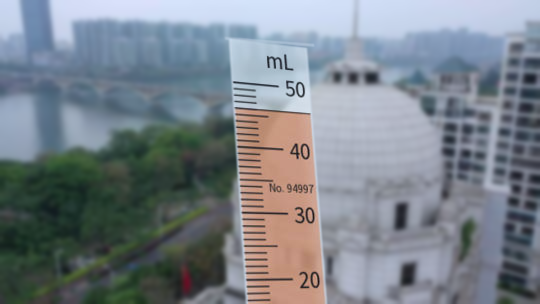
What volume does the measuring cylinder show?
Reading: 46 mL
